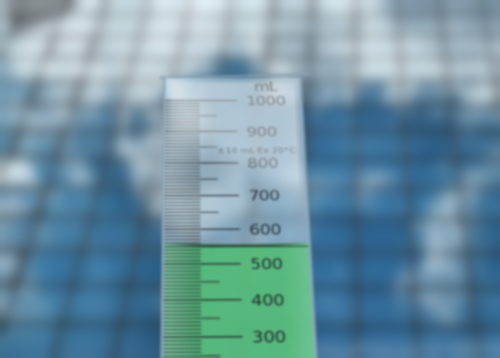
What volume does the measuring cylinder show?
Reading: 550 mL
